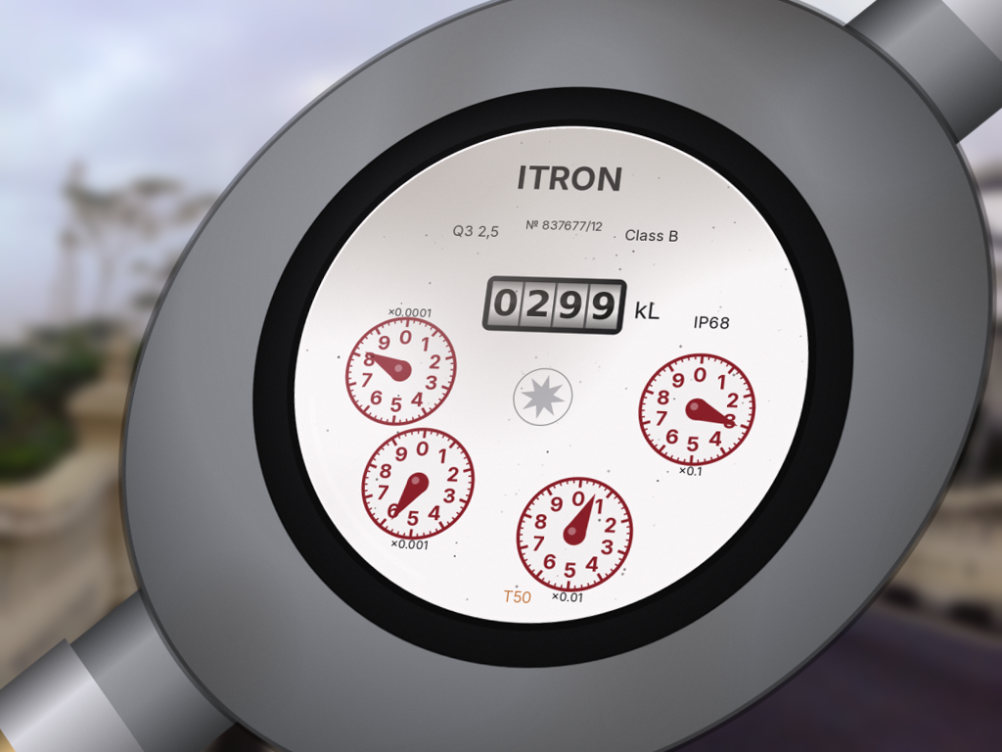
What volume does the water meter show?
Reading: 299.3058 kL
